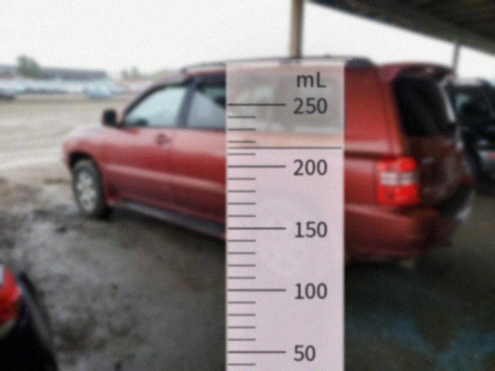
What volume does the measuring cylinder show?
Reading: 215 mL
